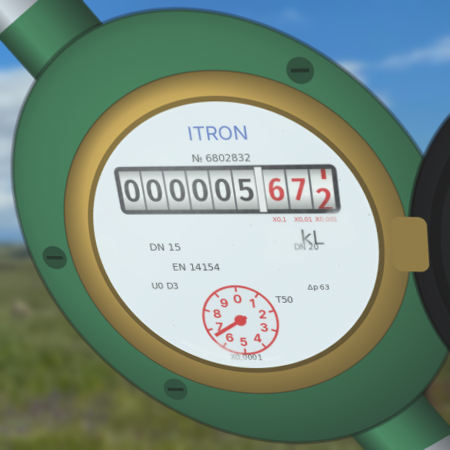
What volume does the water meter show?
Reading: 5.6716 kL
